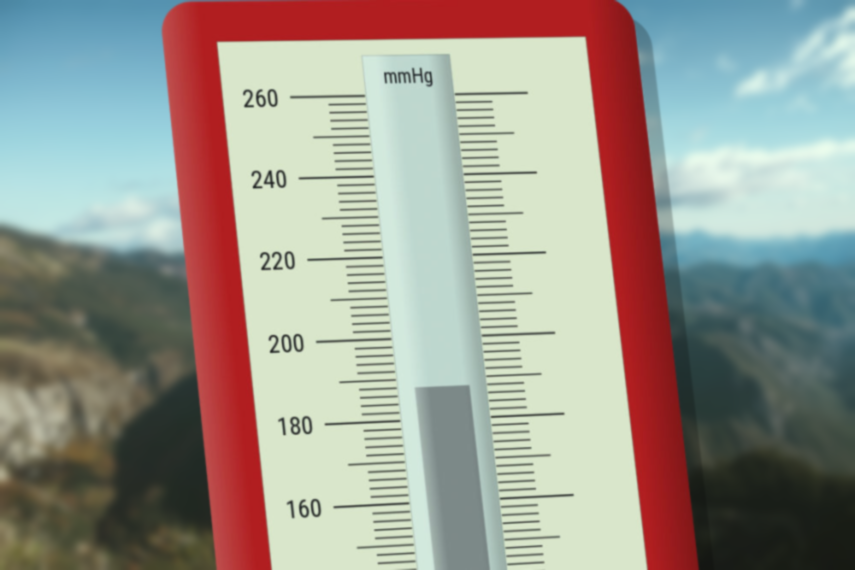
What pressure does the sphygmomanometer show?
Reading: 188 mmHg
